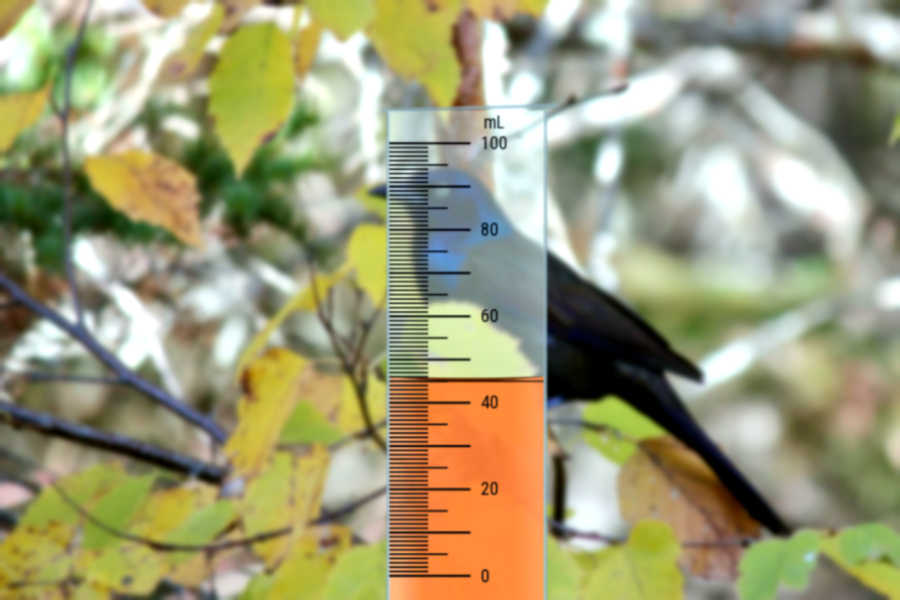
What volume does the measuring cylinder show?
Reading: 45 mL
